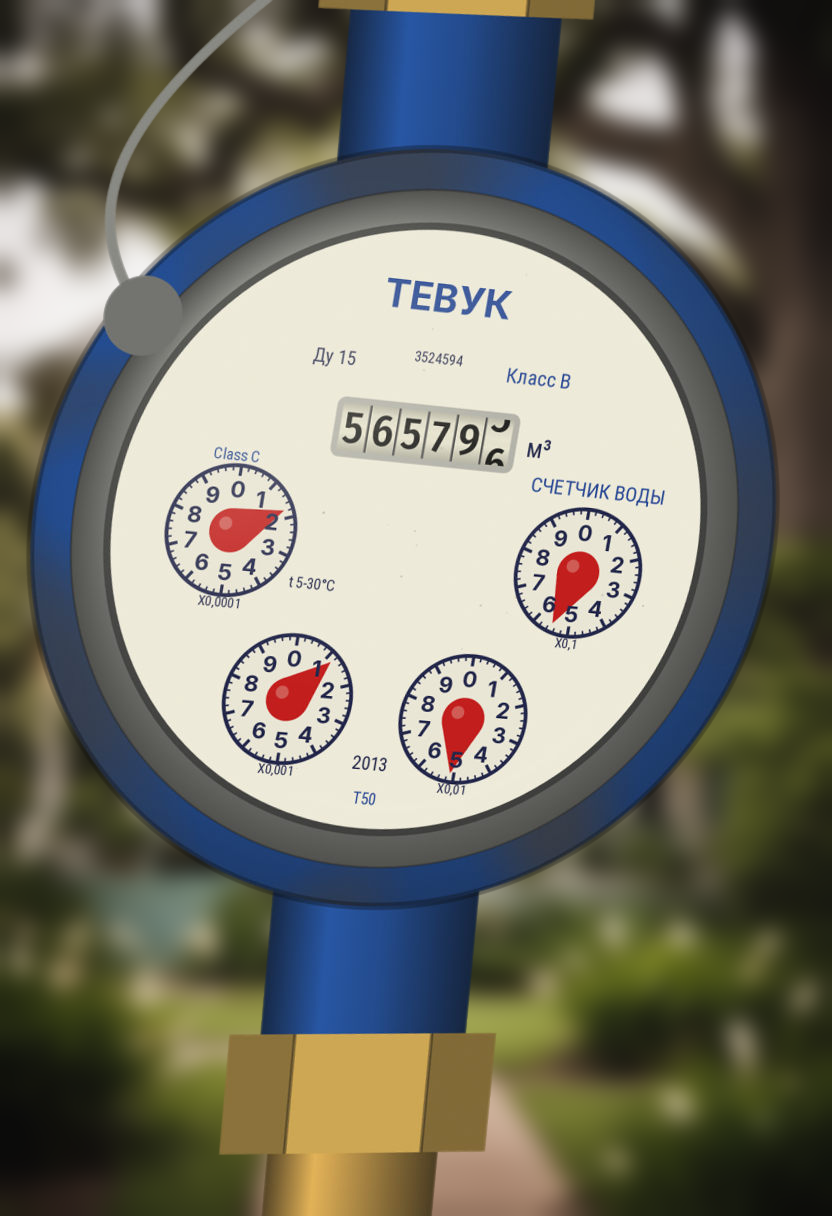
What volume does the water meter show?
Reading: 565795.5511 m³
